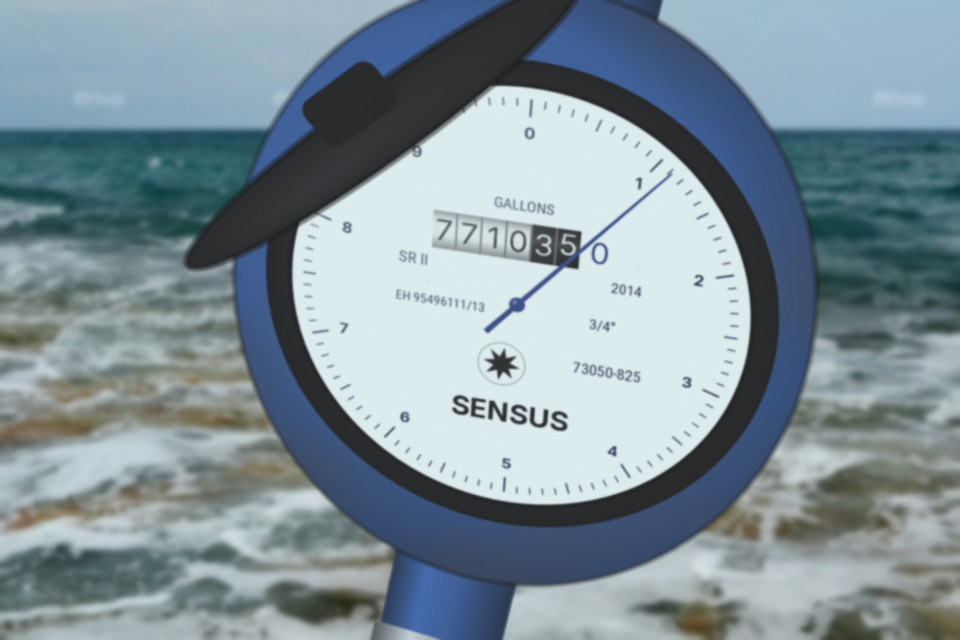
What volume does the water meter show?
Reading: 7710351.1 gal
